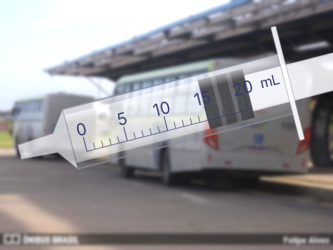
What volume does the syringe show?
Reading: 15 mL
